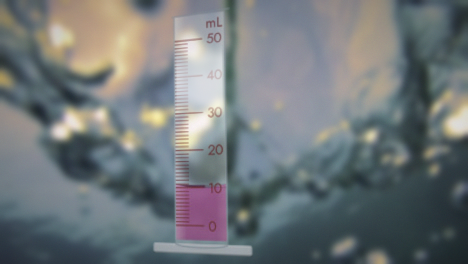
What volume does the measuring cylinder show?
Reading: 10 mL
